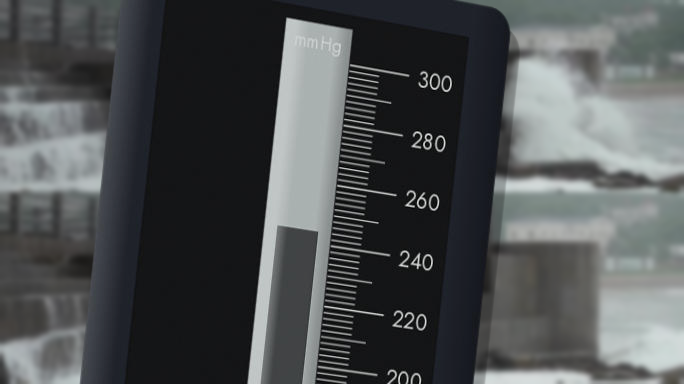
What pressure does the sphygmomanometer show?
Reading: 244 mmHg
